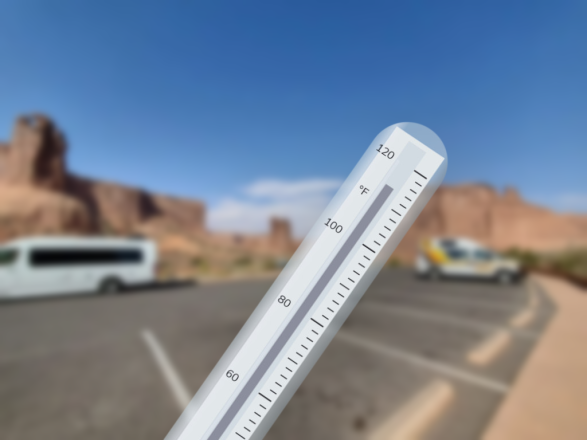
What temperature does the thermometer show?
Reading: 114 °F
